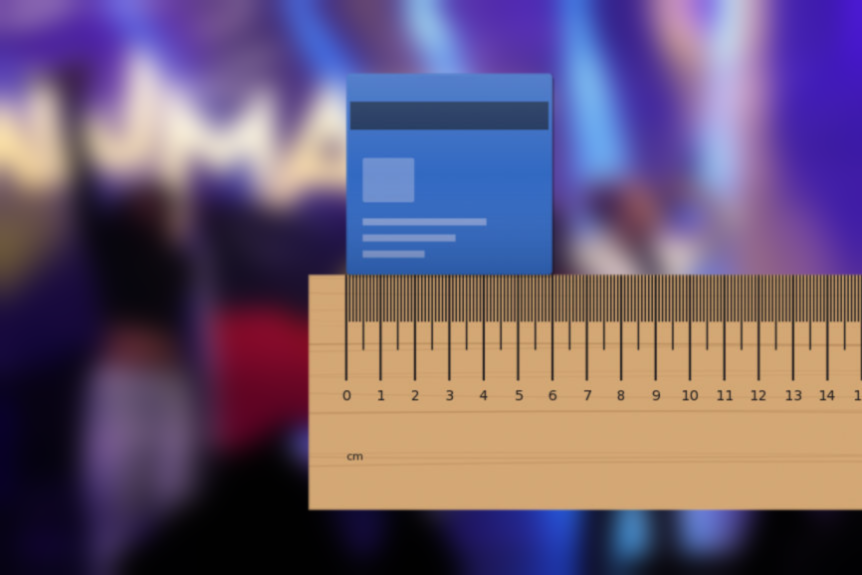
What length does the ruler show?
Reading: 6 cm
